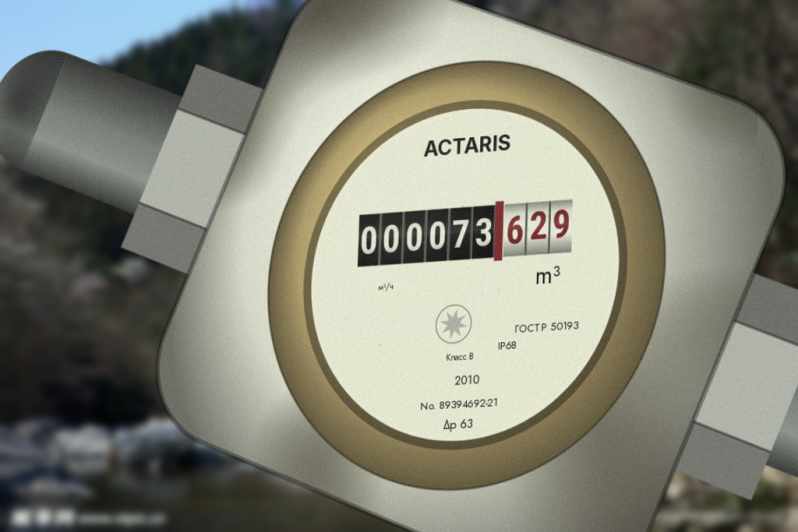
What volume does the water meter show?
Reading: 73.629 m³
